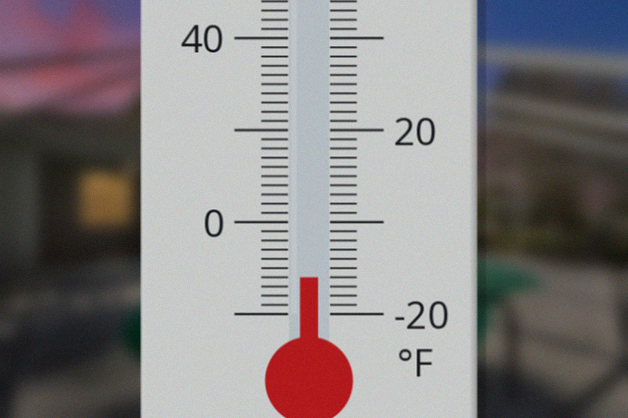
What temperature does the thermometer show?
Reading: -12 °F
